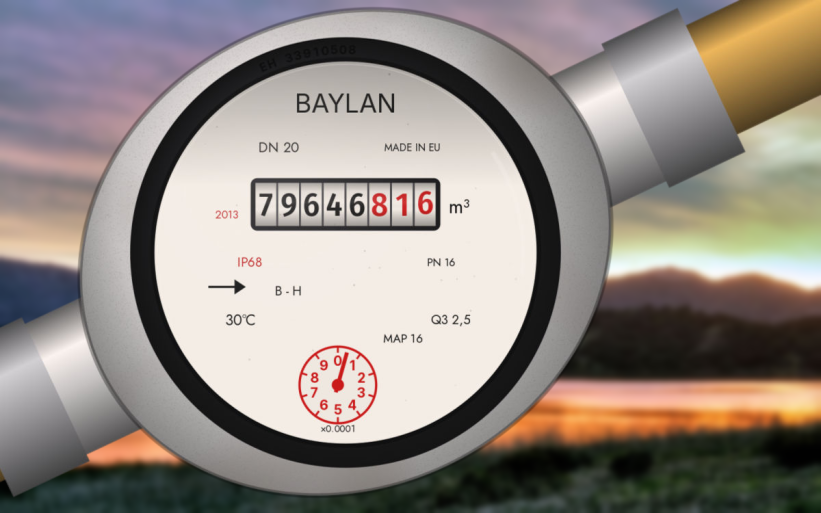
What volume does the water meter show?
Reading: 79646.8160 m³
